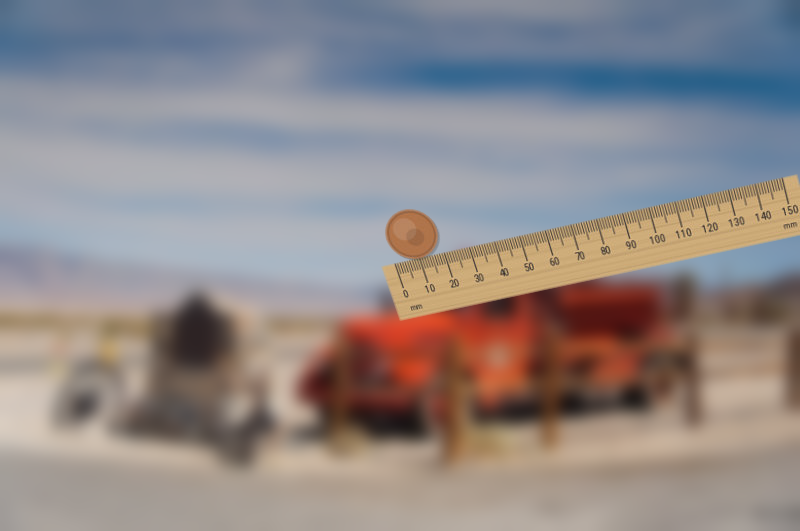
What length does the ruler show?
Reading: 20 mm
